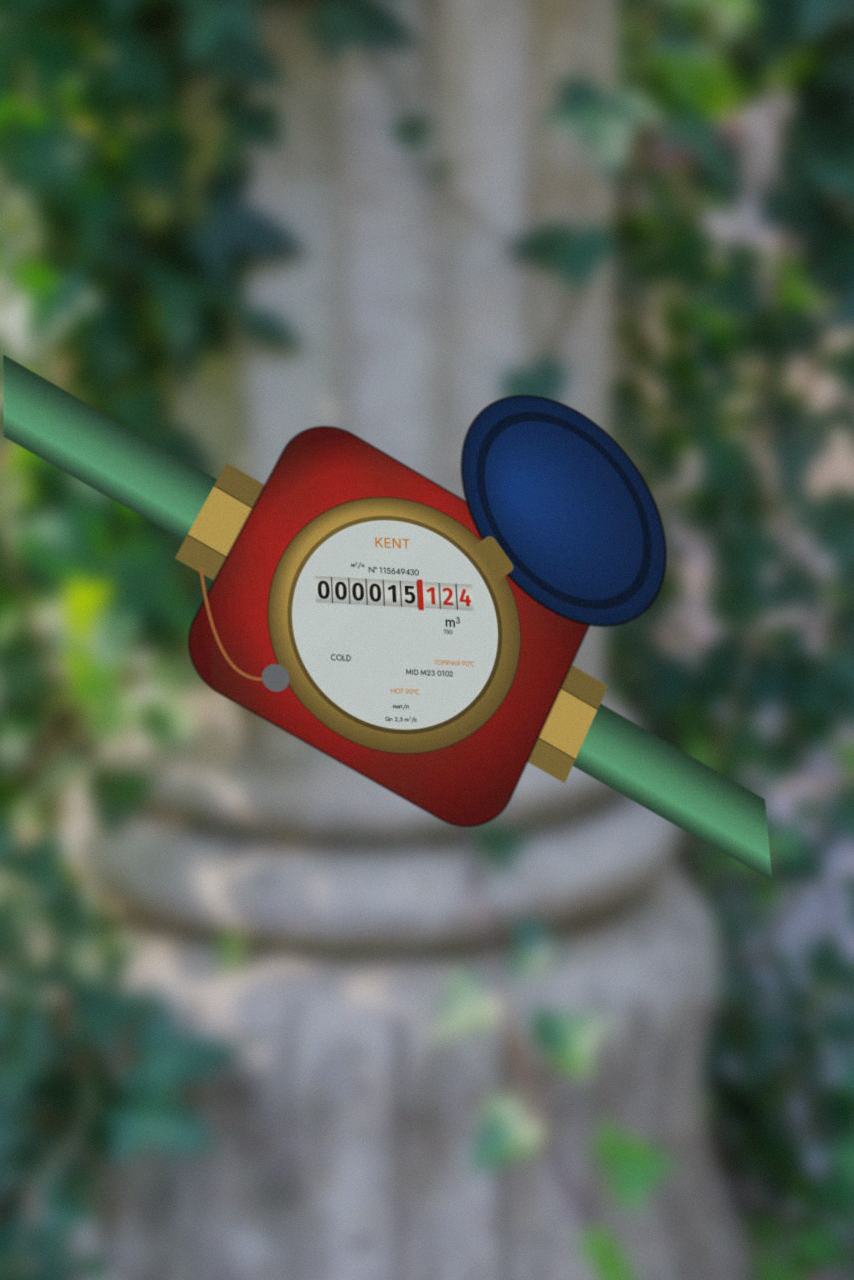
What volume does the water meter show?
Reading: 15.124 m³
